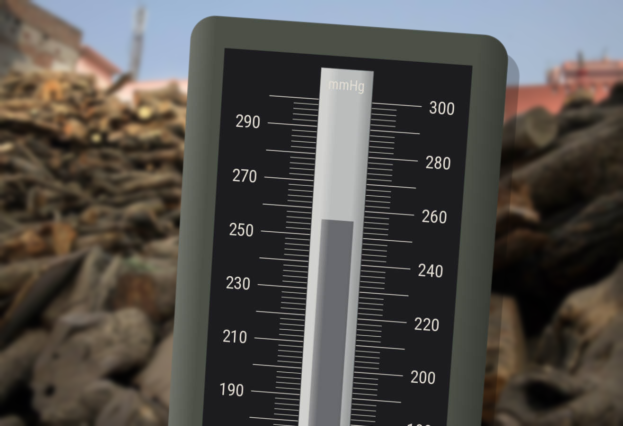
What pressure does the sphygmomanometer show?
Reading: 256 mmHg
